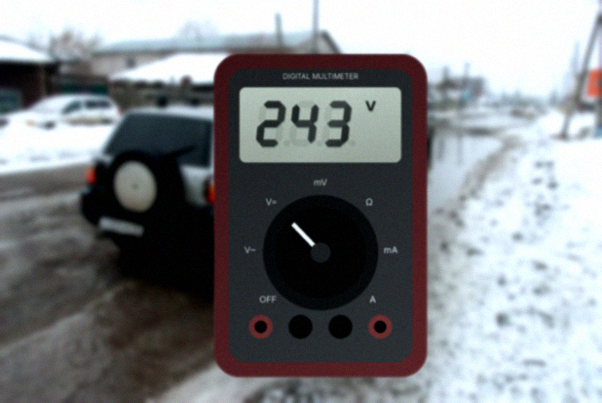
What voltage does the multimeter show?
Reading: 243 V
